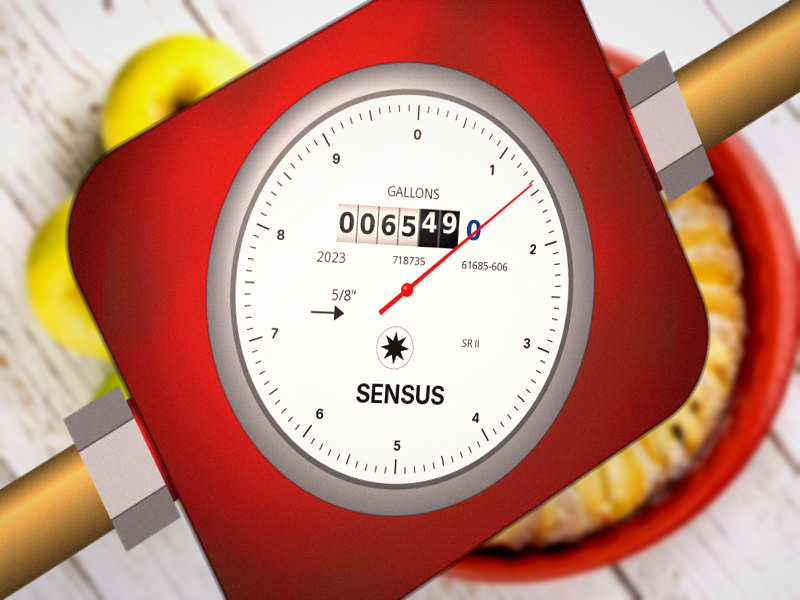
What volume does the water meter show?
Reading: 65491.4 gal
